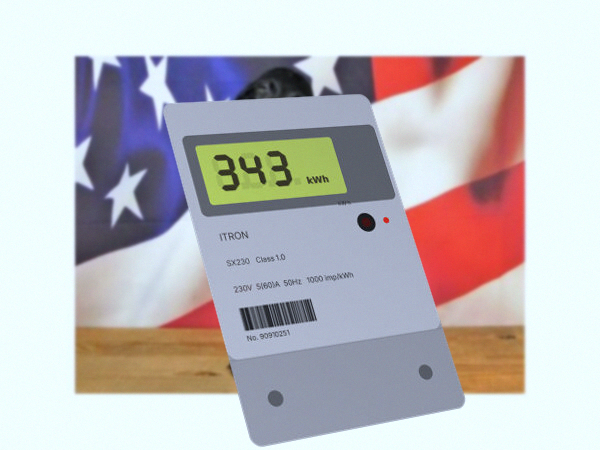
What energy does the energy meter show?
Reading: 343 kWh
